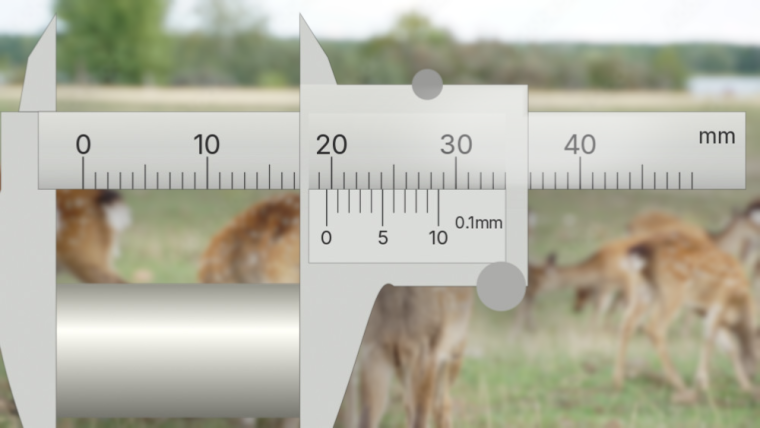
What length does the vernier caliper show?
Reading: 19.6 mm
